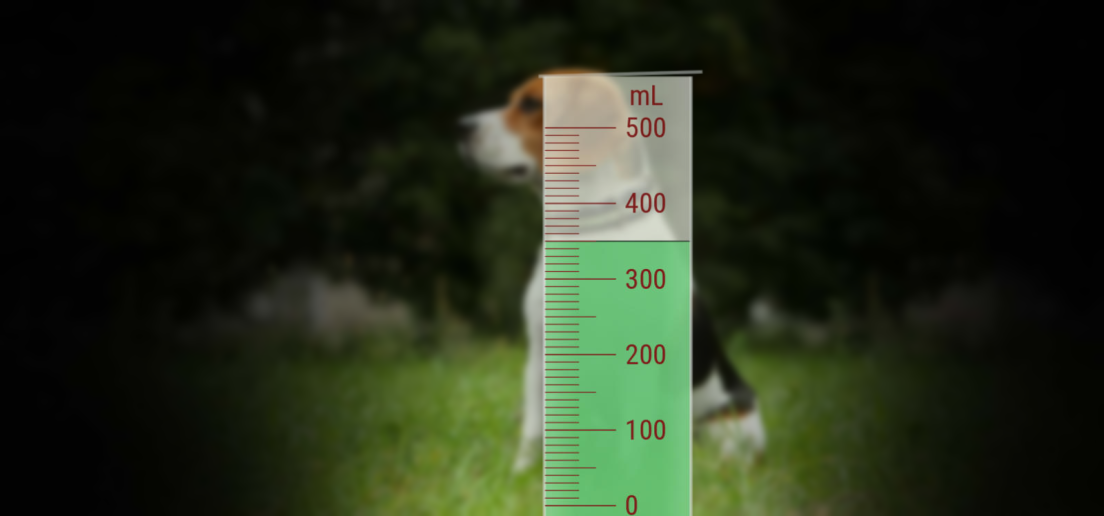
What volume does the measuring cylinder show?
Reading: 350 mL
